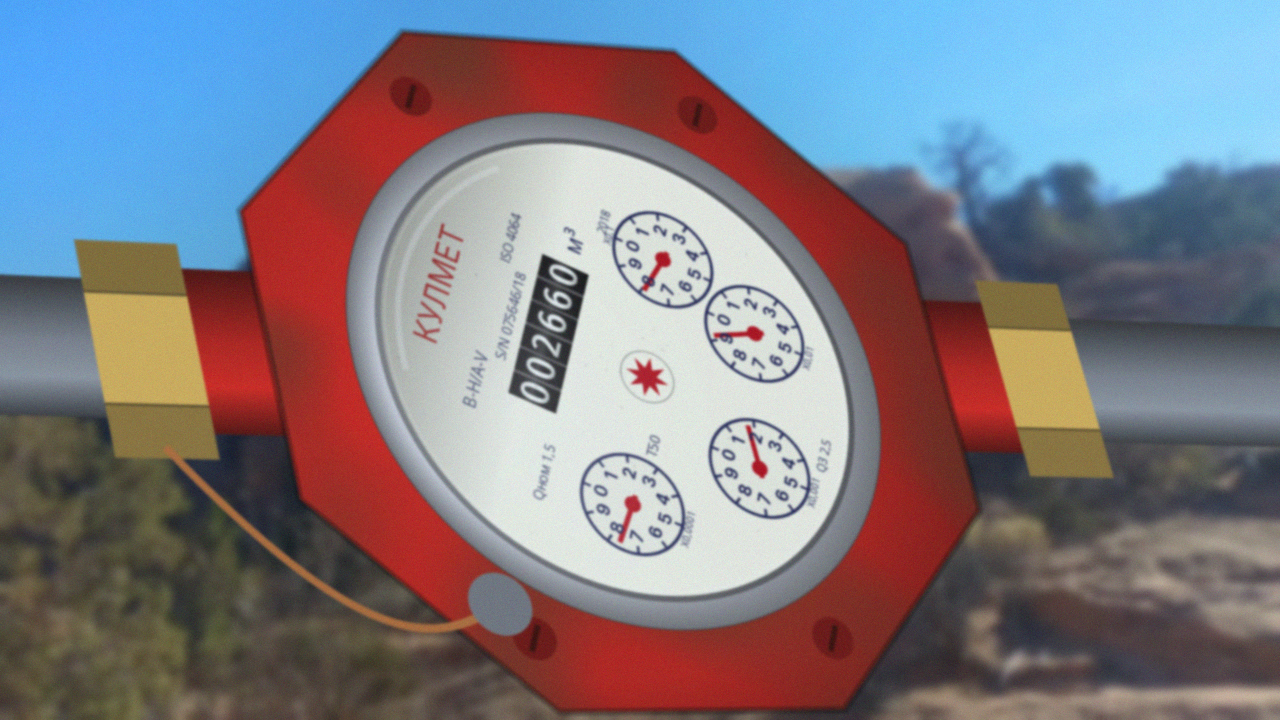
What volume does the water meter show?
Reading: 2660.7917 m³
